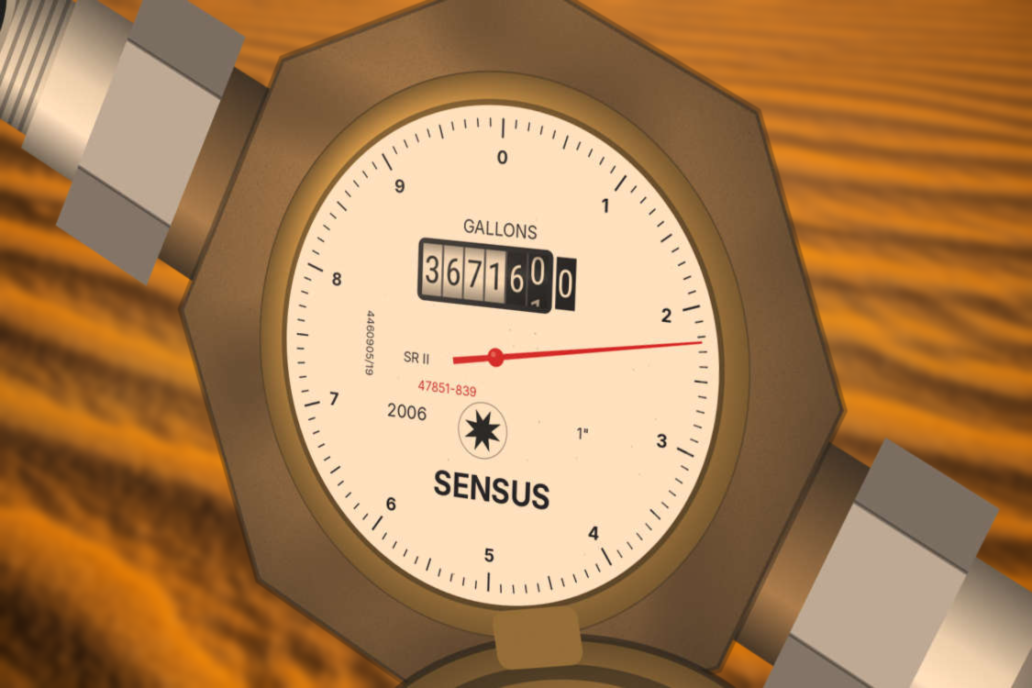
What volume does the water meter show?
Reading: 3671602.2 gal
